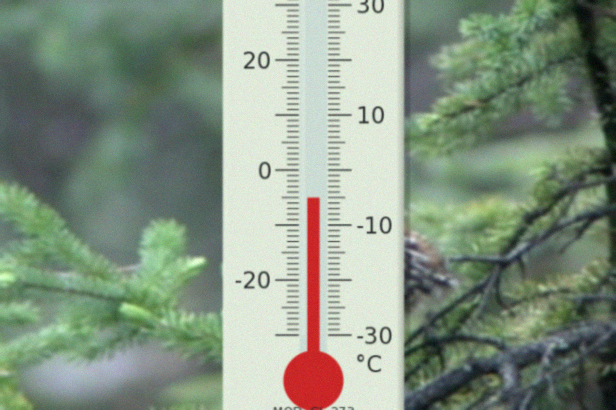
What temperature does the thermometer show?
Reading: -5 °C
